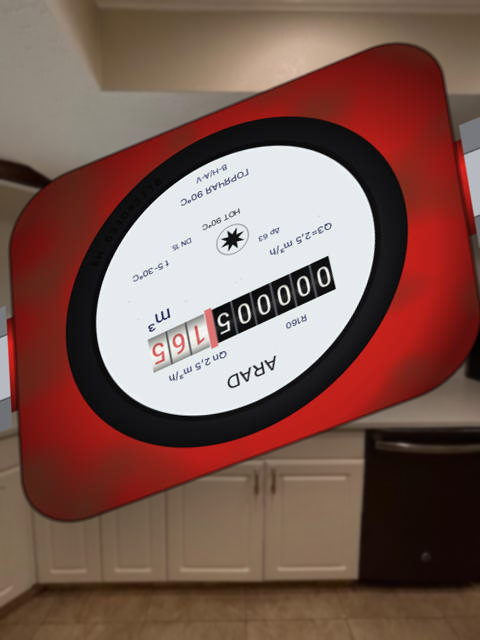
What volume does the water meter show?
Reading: 5.165 m³
